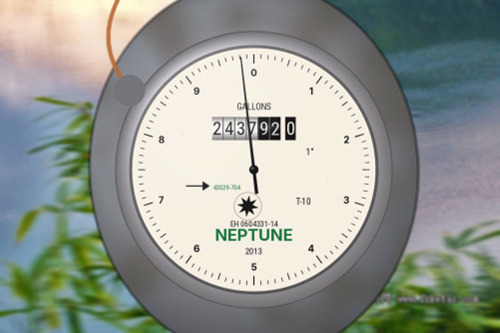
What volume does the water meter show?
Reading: 2437919.8 gal
